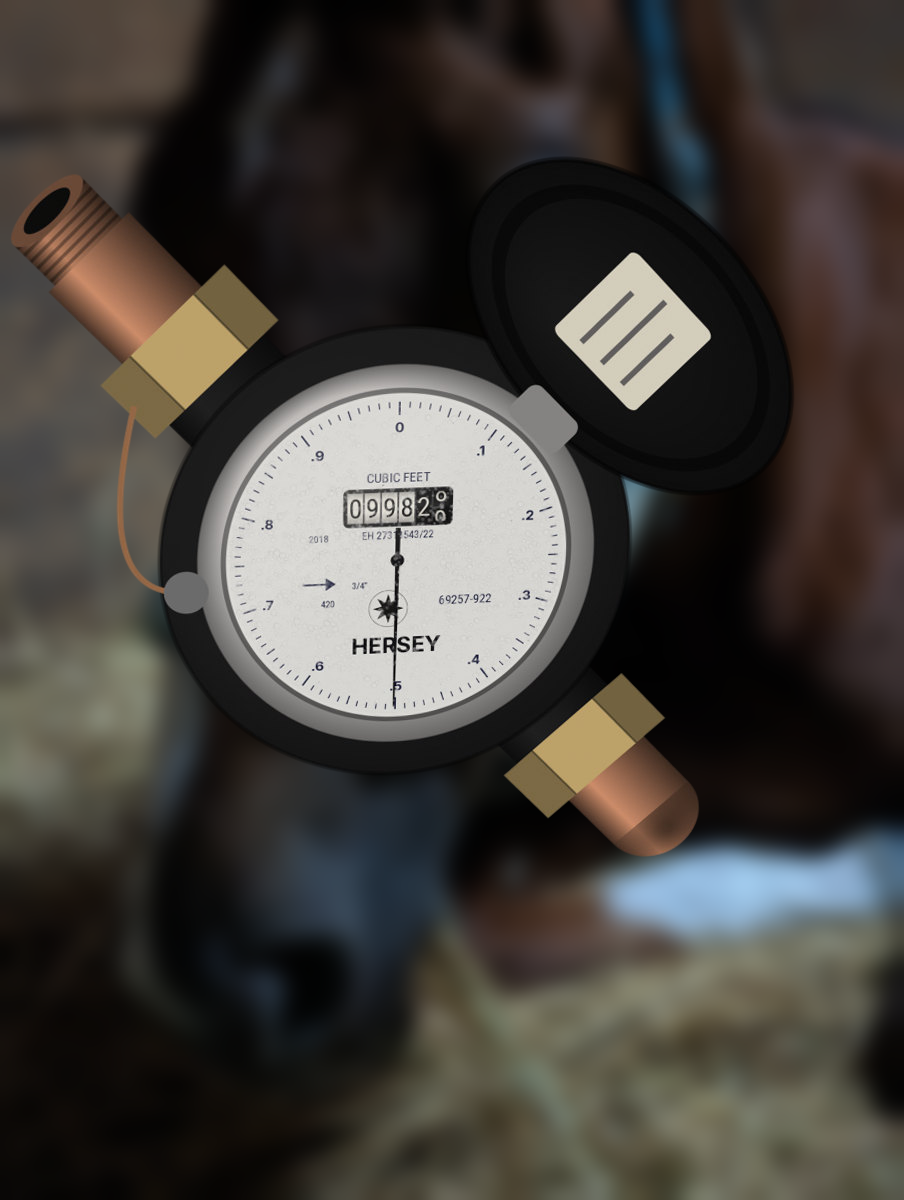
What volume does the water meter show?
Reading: 99828.50 ft³
